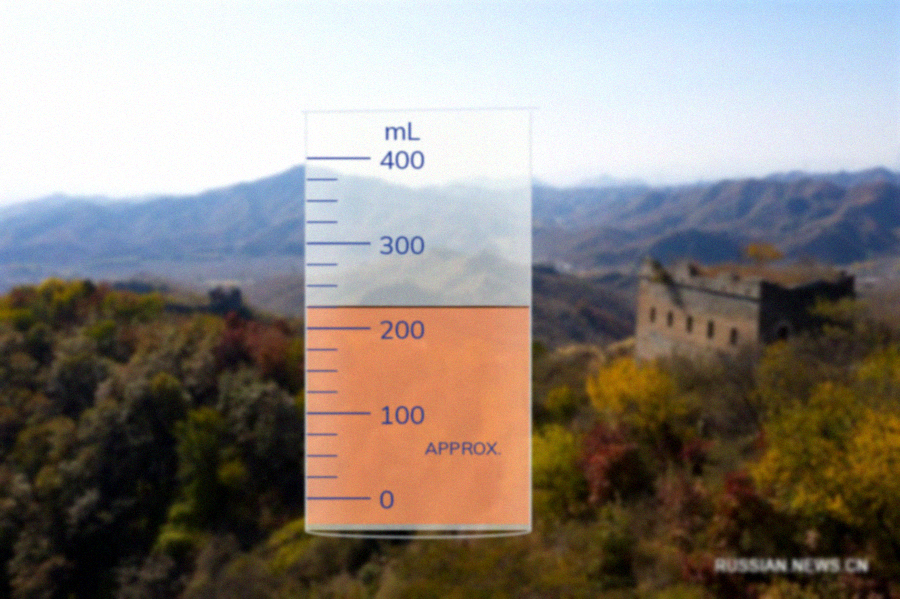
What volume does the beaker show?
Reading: 225 mL
